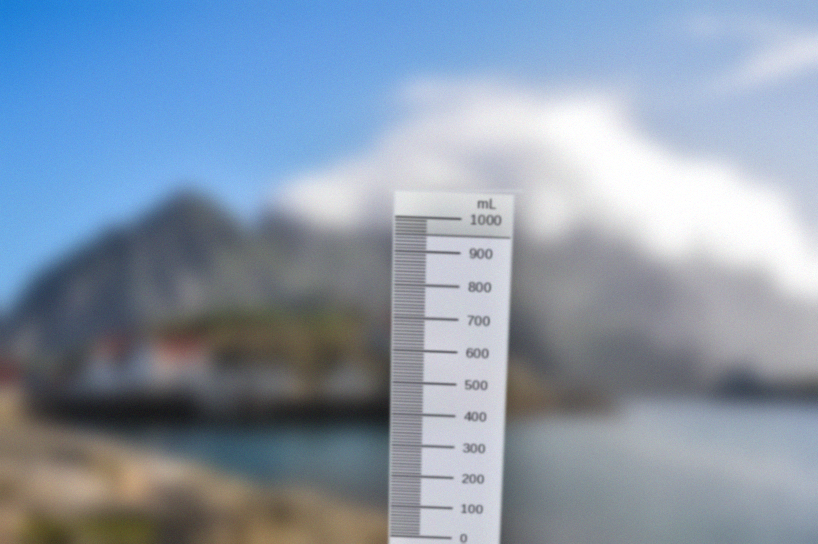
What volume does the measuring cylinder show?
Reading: 950 mL
